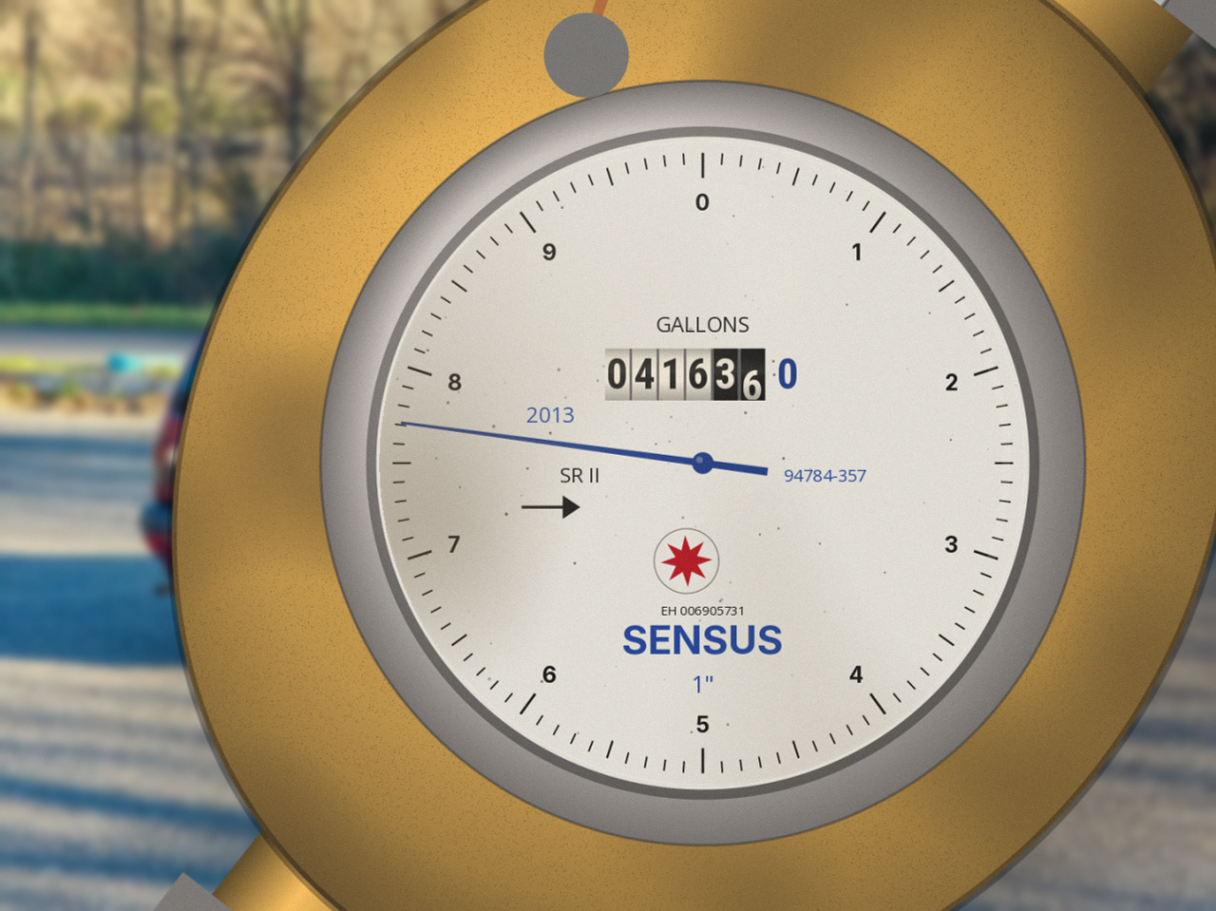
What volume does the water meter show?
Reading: 416357.7 gal
